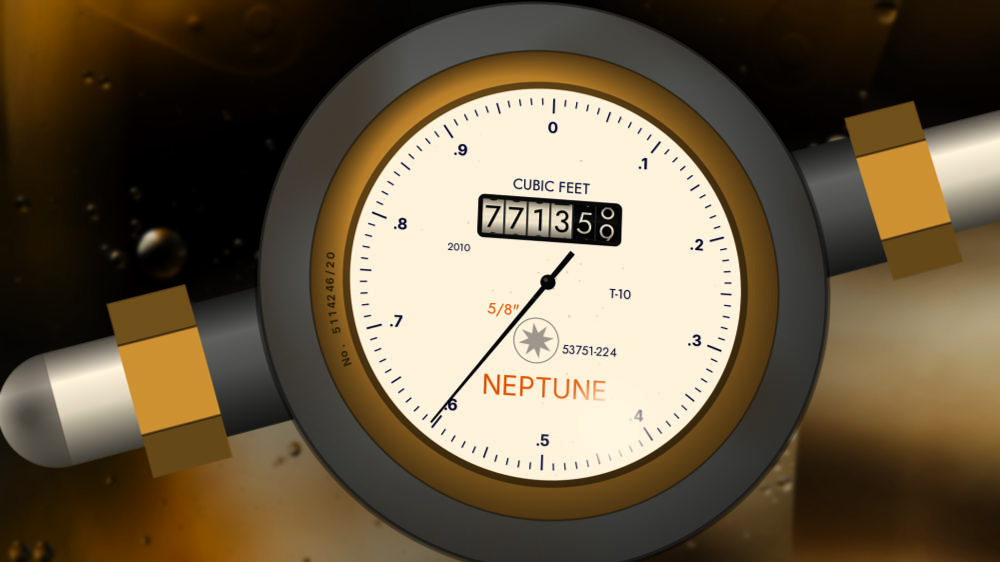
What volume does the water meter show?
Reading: 771358.60 ft³
